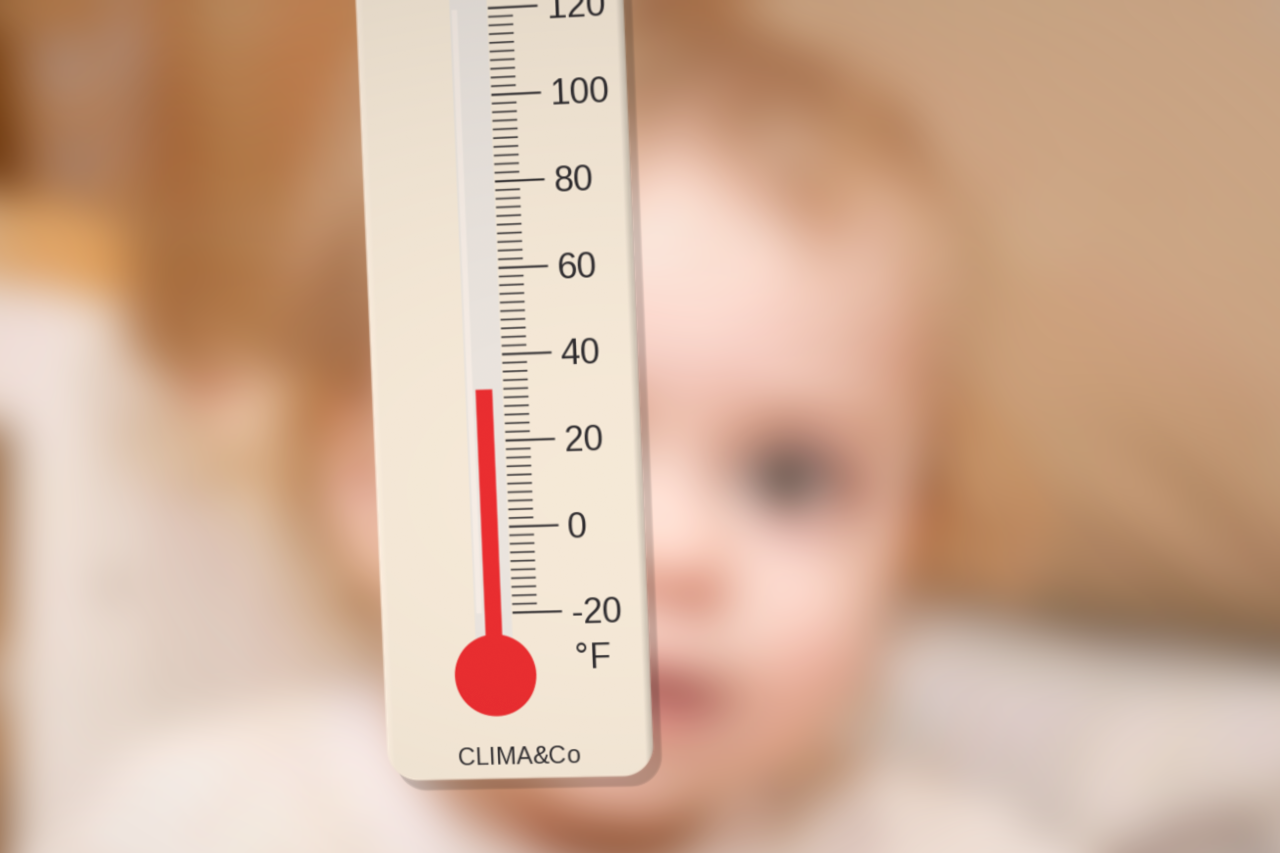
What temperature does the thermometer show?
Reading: 32 °F
